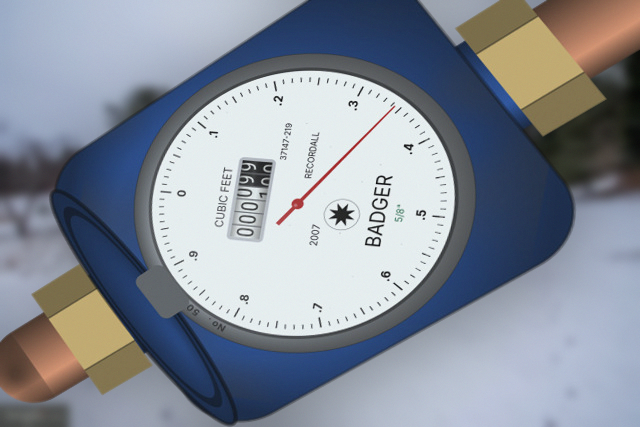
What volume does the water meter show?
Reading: 99.34 ft³
